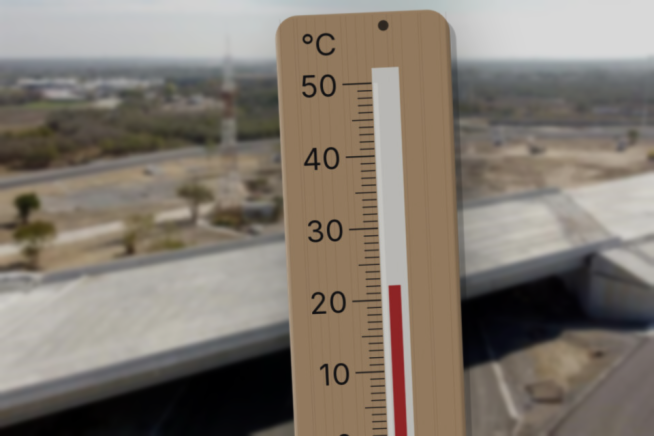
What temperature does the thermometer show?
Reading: 22 °C
